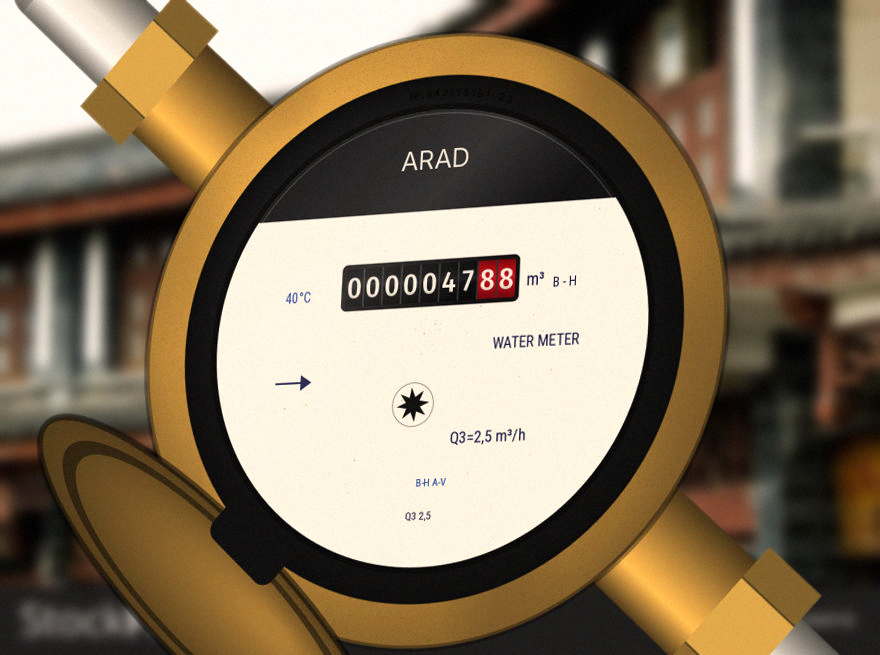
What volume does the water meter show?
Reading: 47.88 m³
